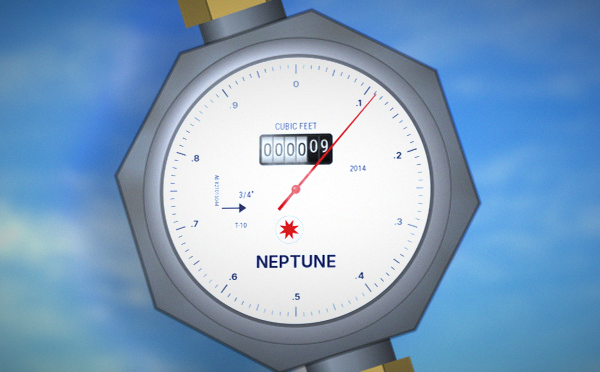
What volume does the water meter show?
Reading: 9.11 ft³
